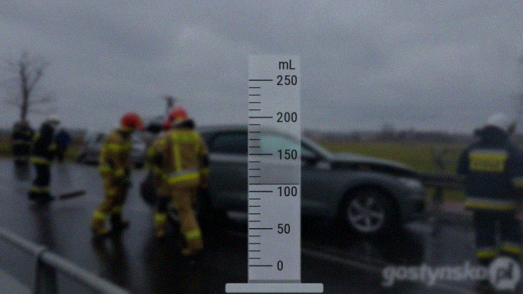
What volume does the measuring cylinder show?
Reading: 110 mL
